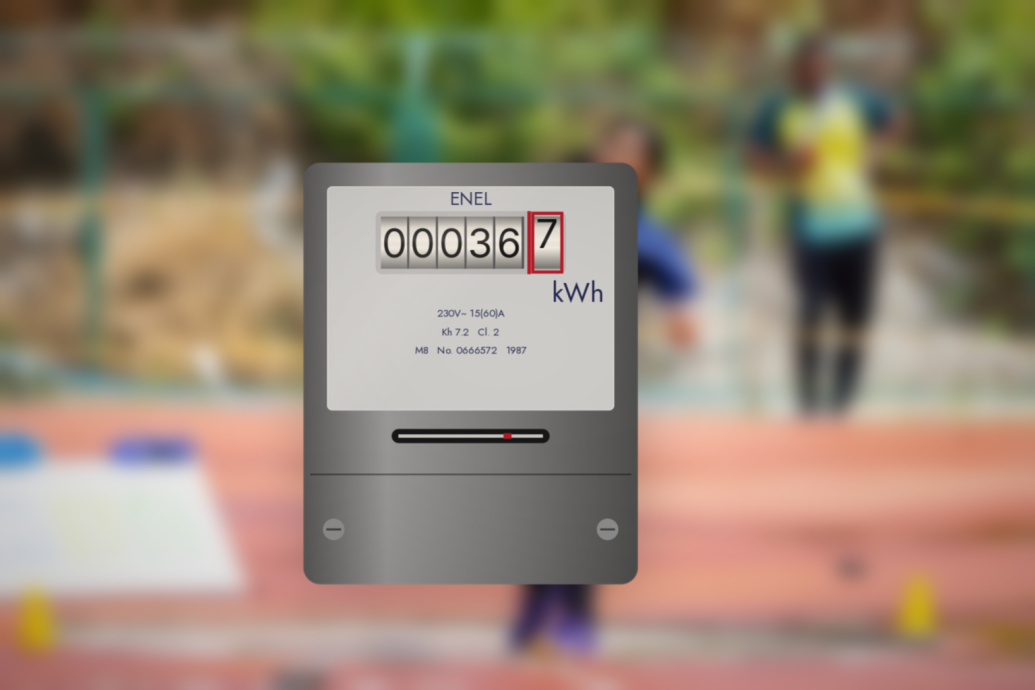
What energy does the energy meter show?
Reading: 36.7 kWh
